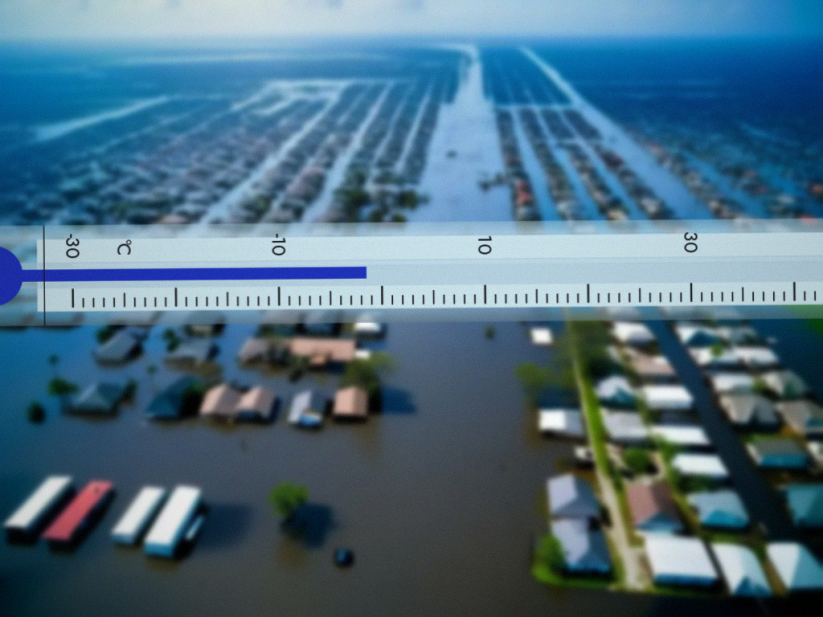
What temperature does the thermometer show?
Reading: -1.5 °C
